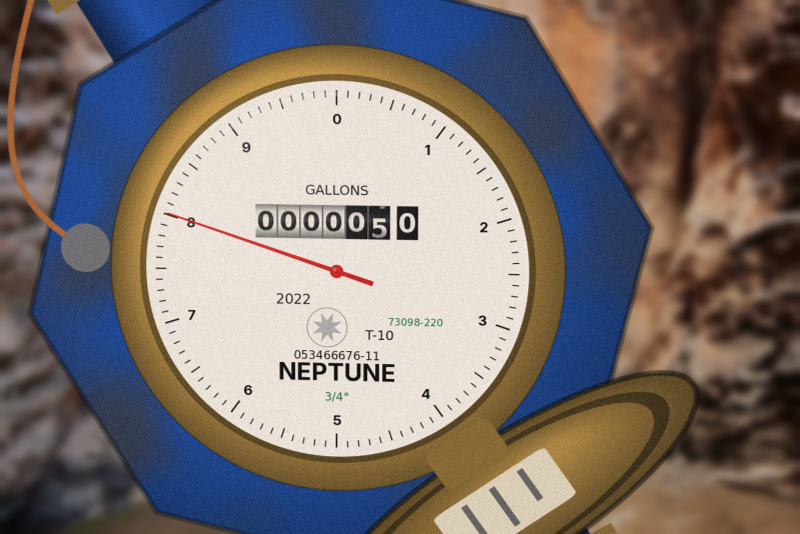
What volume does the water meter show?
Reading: 48.0 gal
